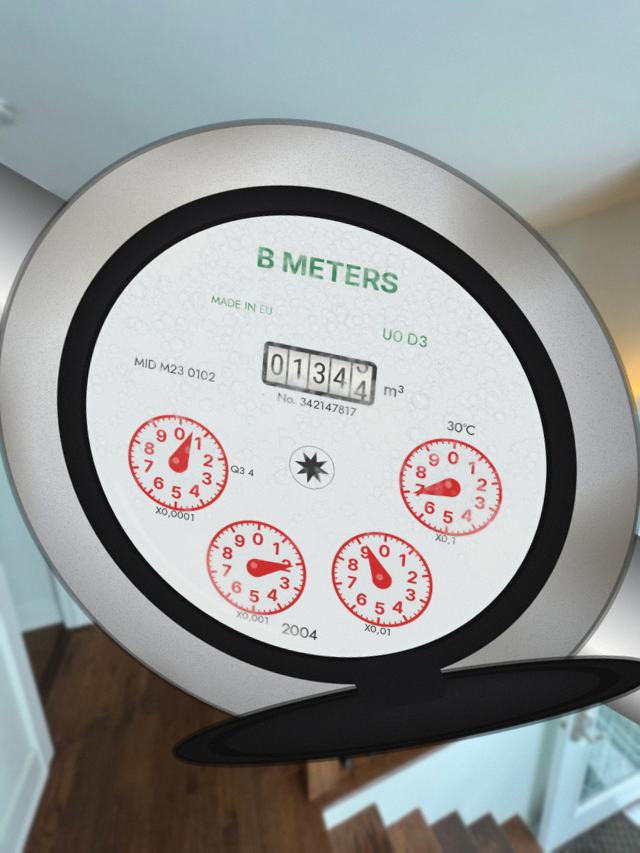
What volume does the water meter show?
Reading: 1343.6920 m³
